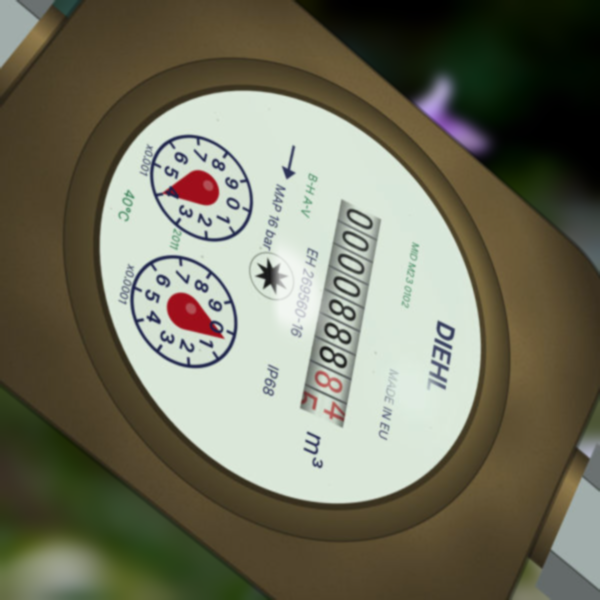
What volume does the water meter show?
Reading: 888.8440 m³
